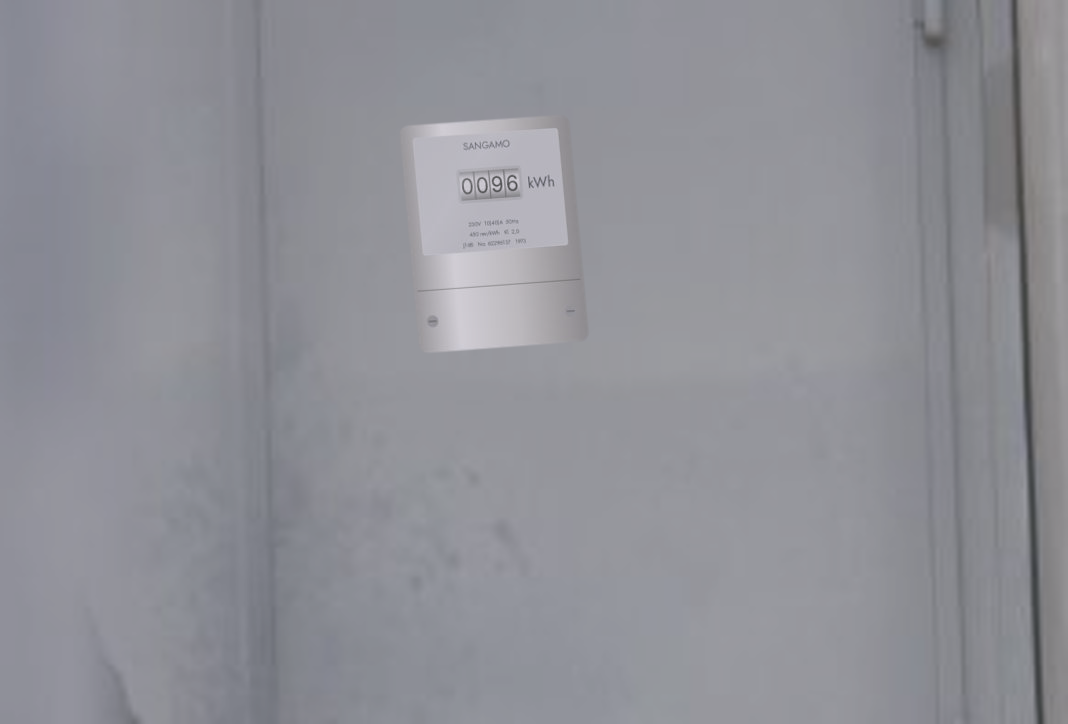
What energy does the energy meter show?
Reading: 96 kWh
